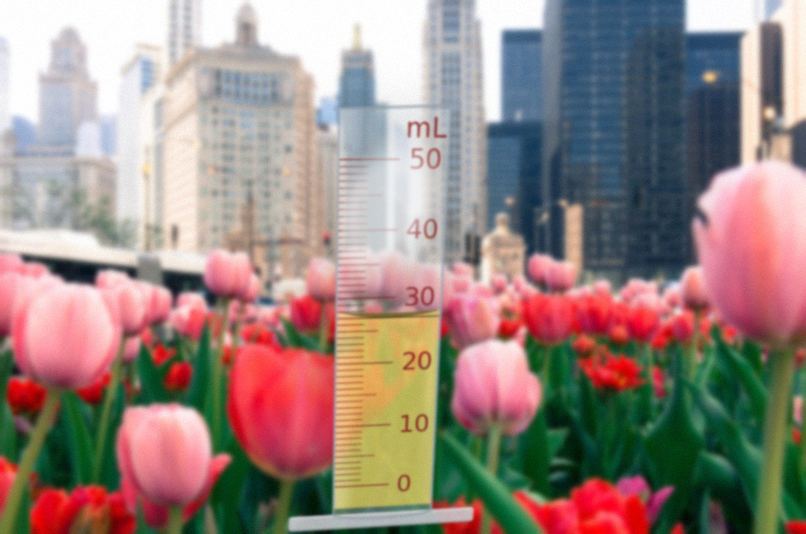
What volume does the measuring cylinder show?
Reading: 27 mL
